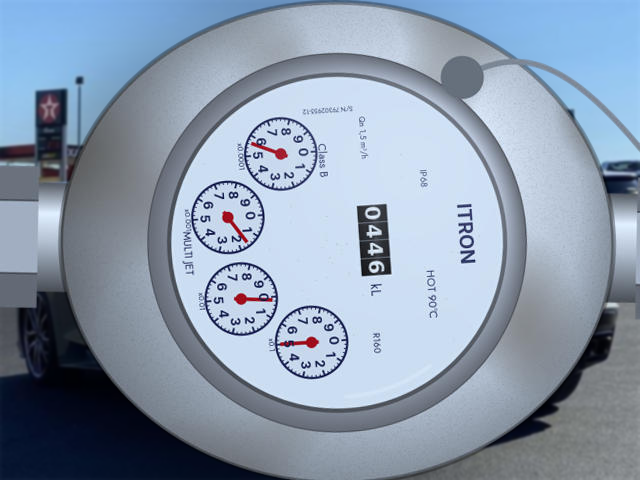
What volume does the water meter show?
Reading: 446.5015 kL
